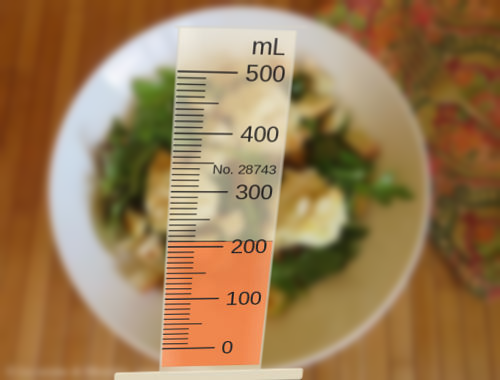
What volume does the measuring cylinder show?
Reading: 210 mL
